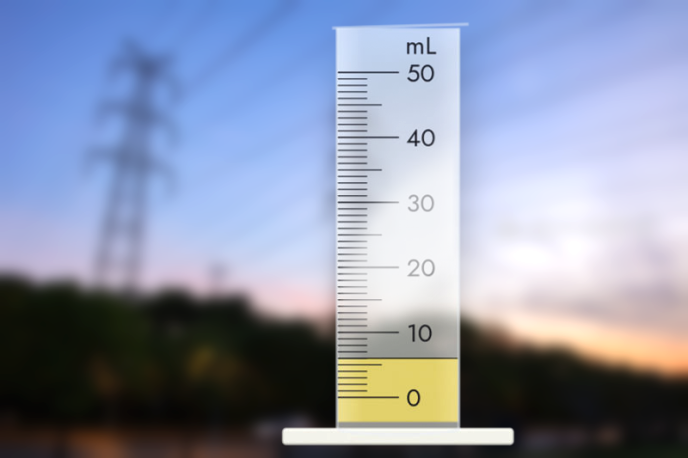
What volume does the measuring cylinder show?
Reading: 6 mL
